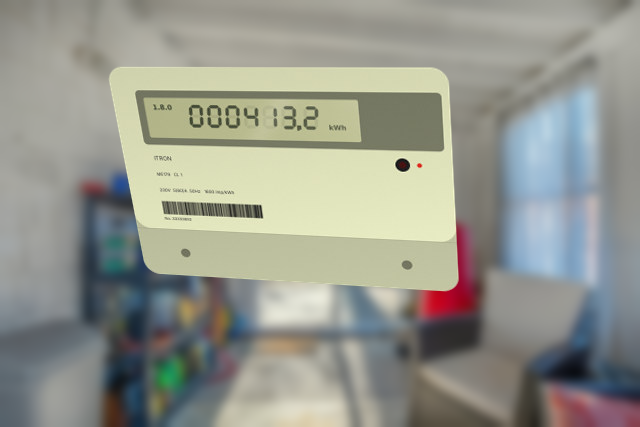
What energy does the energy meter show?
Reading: 413.2 kWh
